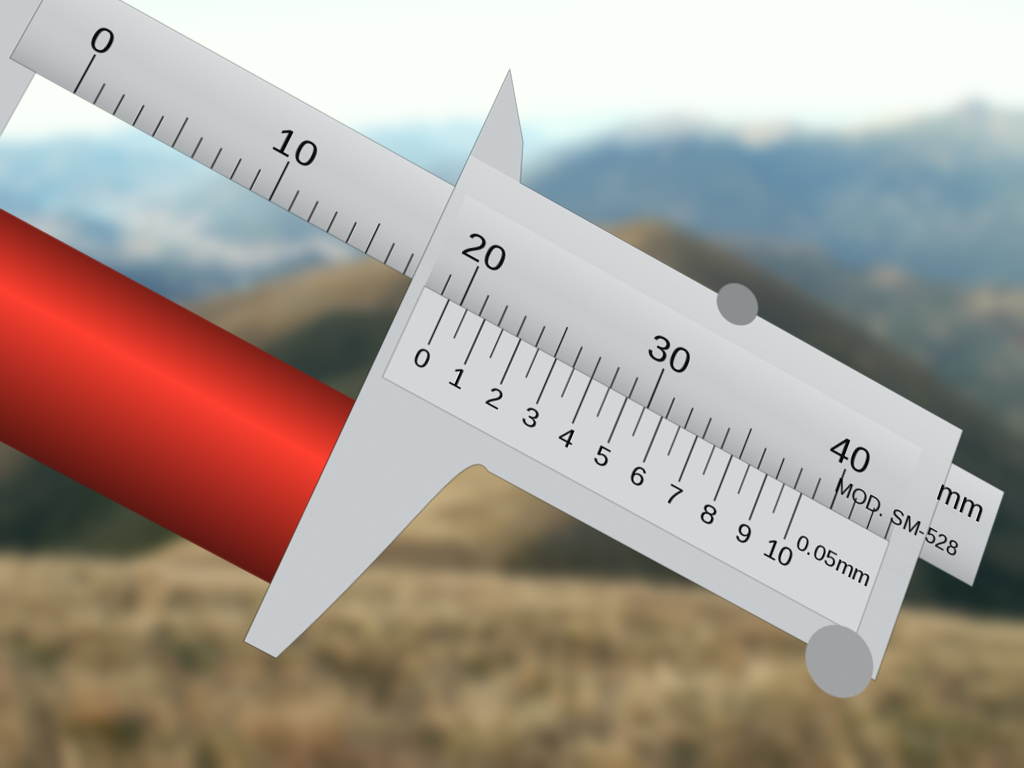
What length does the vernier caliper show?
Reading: 19.4 mm
